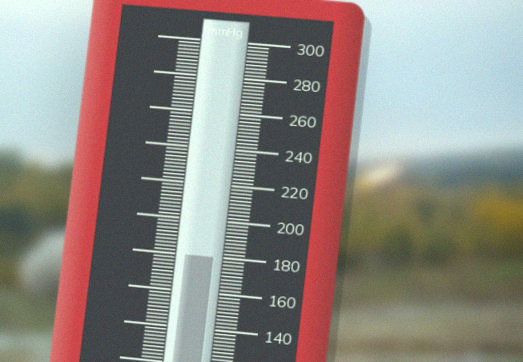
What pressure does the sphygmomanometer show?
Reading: 180 mmHg
